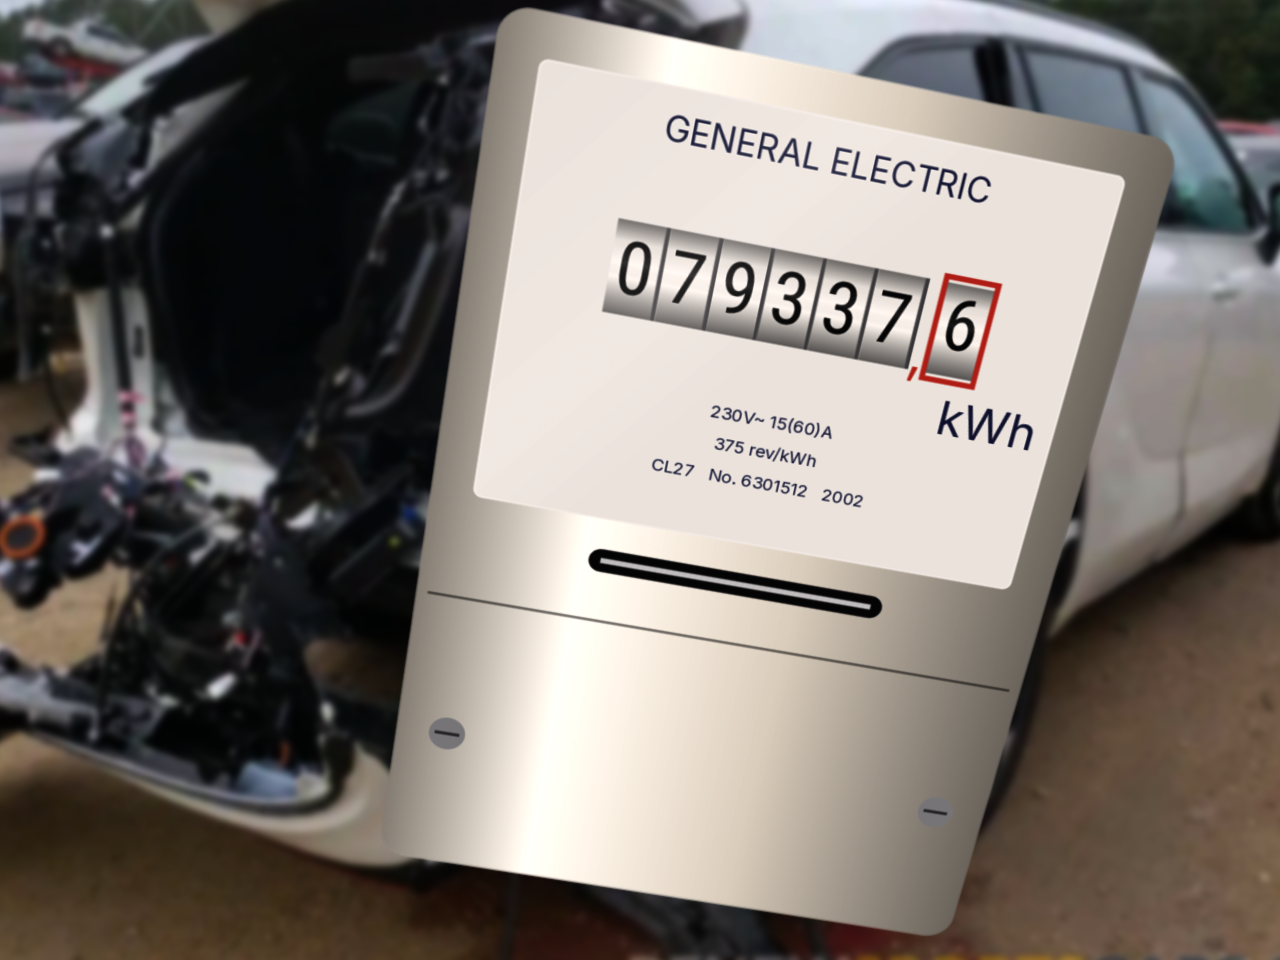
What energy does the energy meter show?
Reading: 79337.6 kWh
